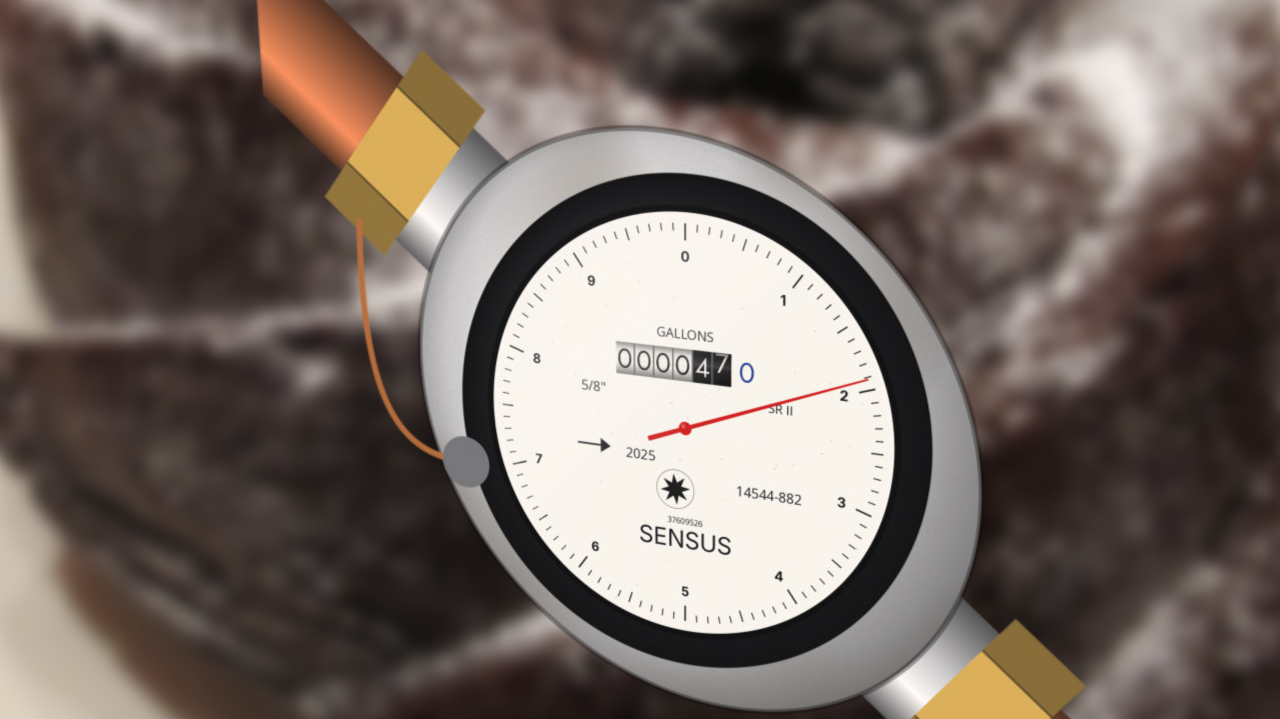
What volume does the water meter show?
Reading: 471.9 gal
